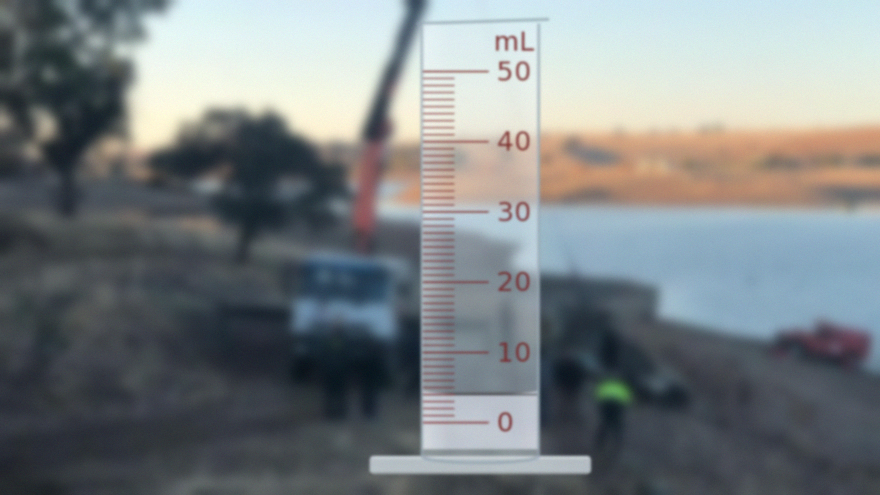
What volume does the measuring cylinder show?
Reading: 4 mL
